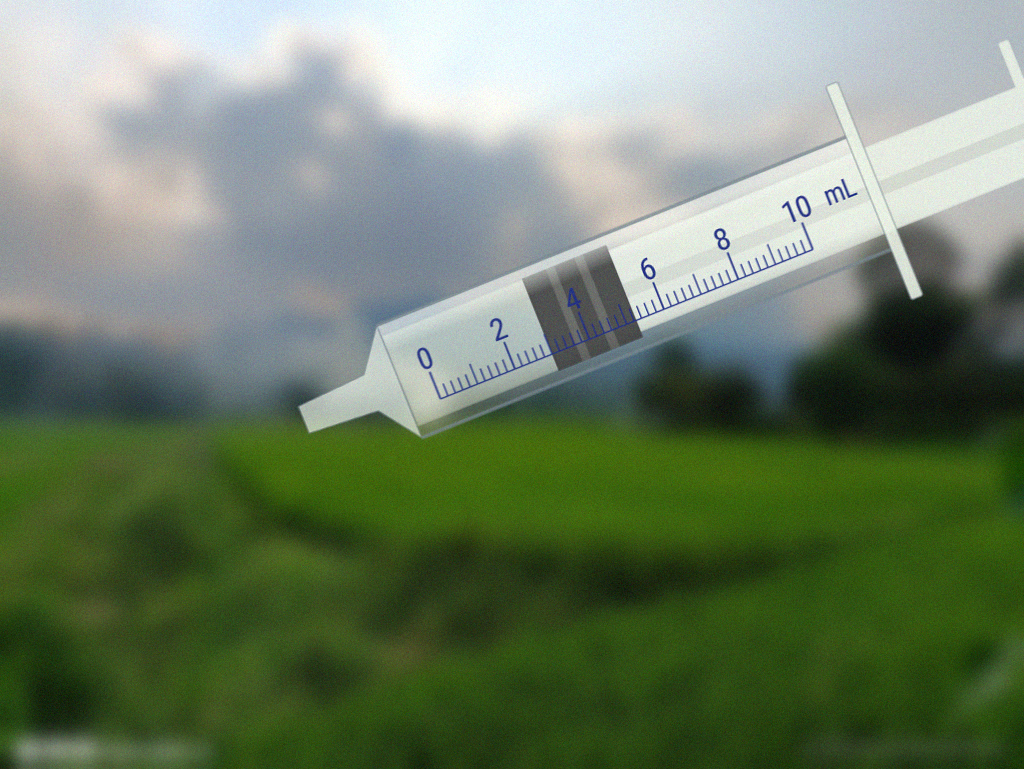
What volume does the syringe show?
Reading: 3 mL
